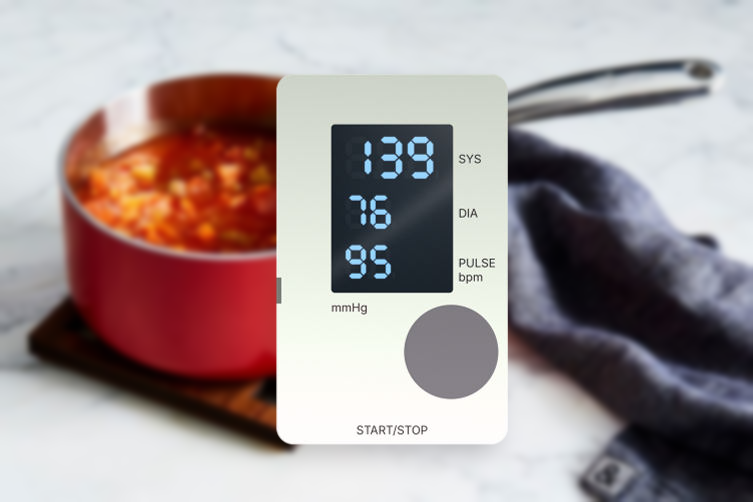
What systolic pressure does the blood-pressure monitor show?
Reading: 139 mmHg
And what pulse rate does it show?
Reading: 95 bpm
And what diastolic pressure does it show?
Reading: 76 mmHg
